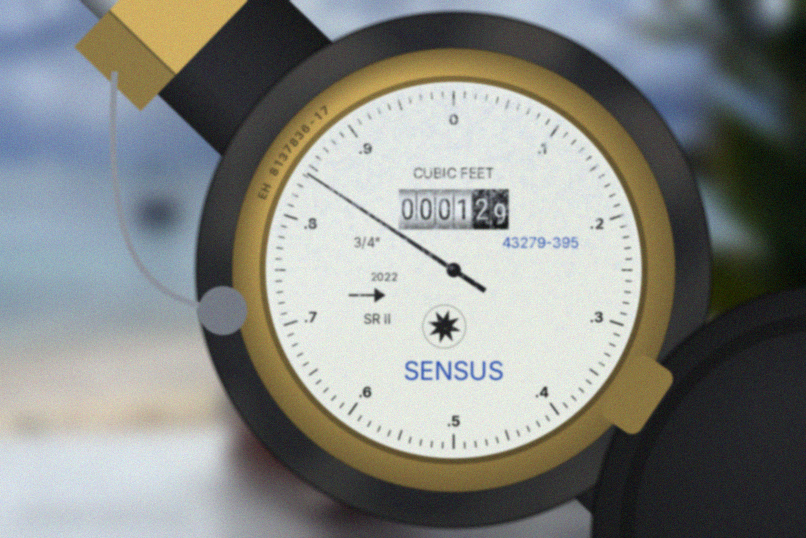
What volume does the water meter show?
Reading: 128.84 ft³
